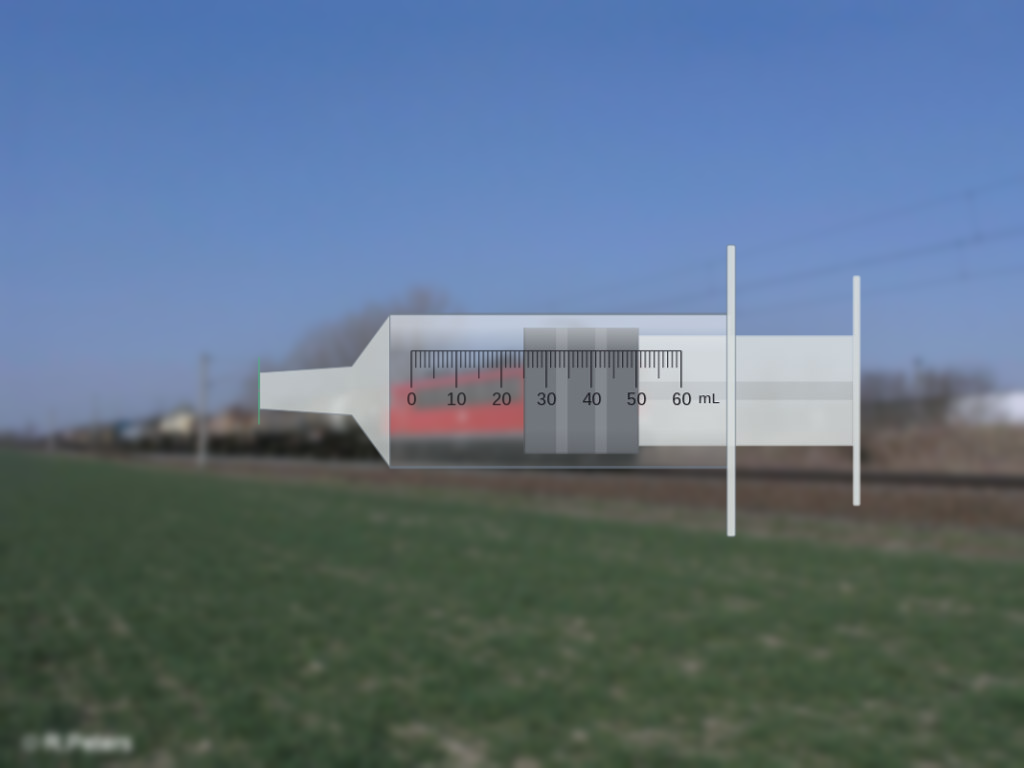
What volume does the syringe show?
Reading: 25 mL
